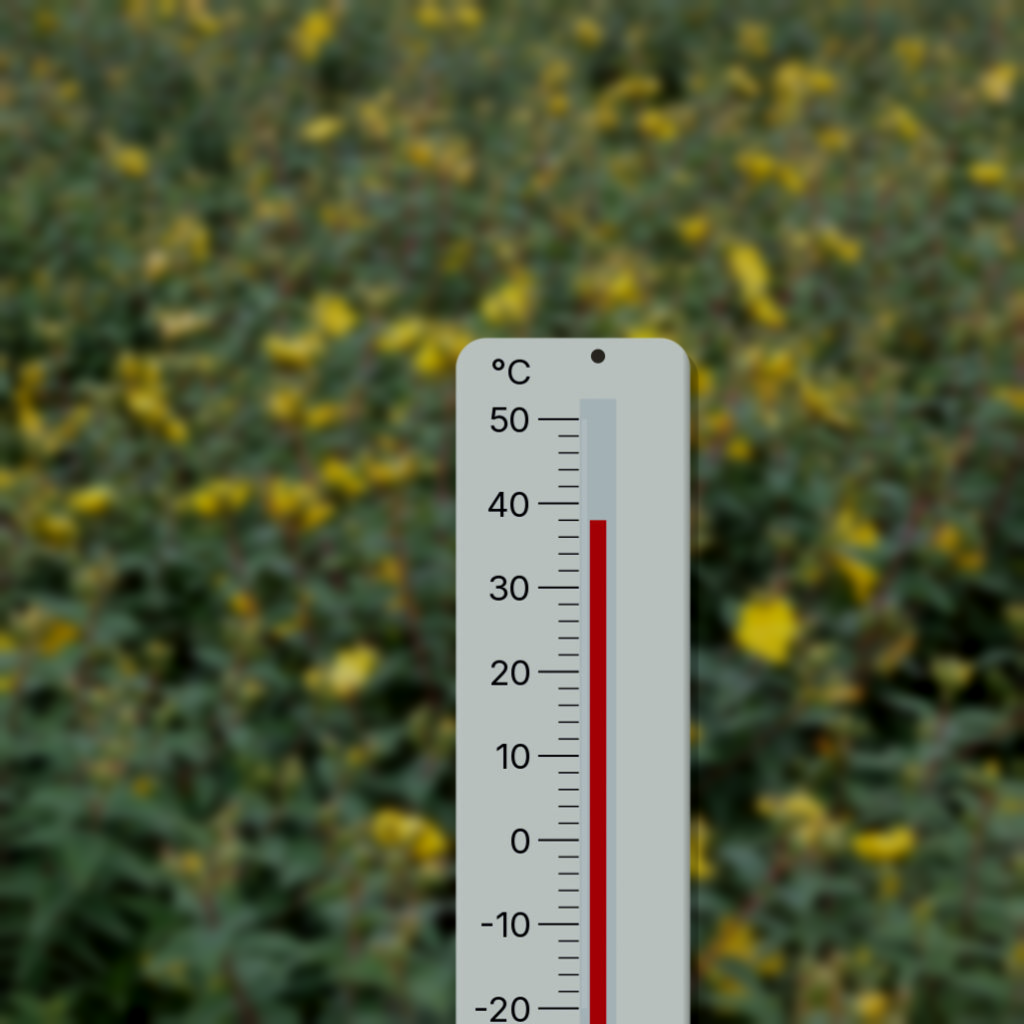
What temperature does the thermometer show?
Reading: 38 °C
